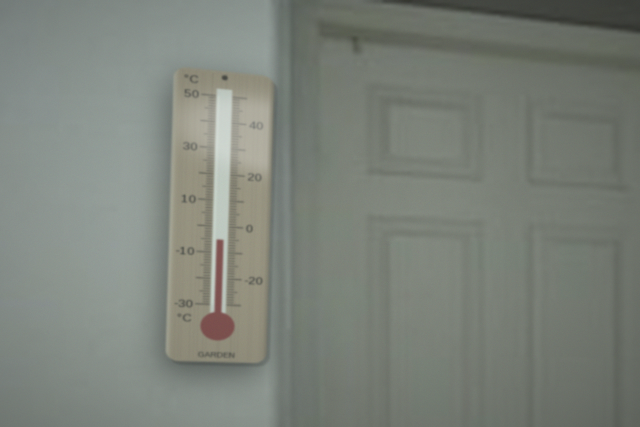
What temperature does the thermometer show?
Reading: -5 °C
